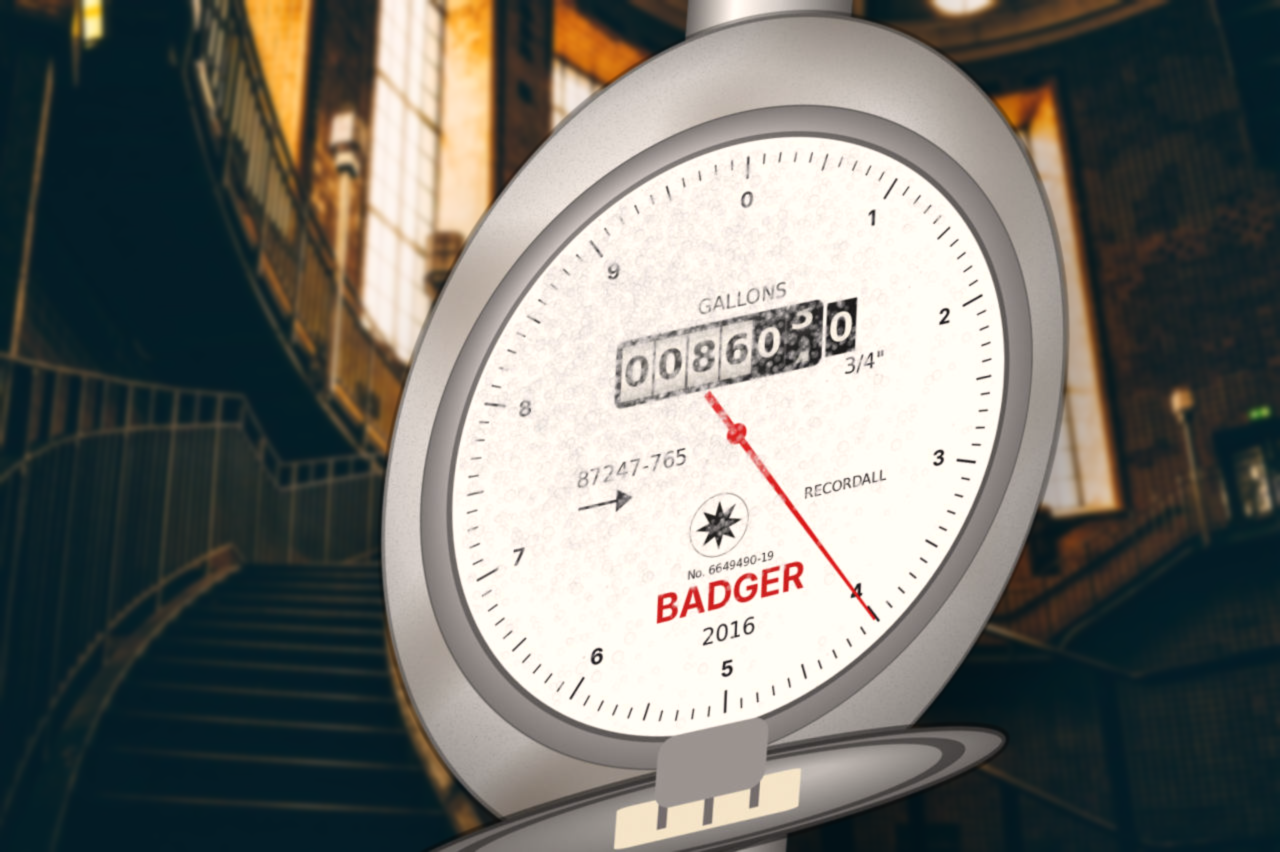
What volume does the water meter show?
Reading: 86034.0 gal
